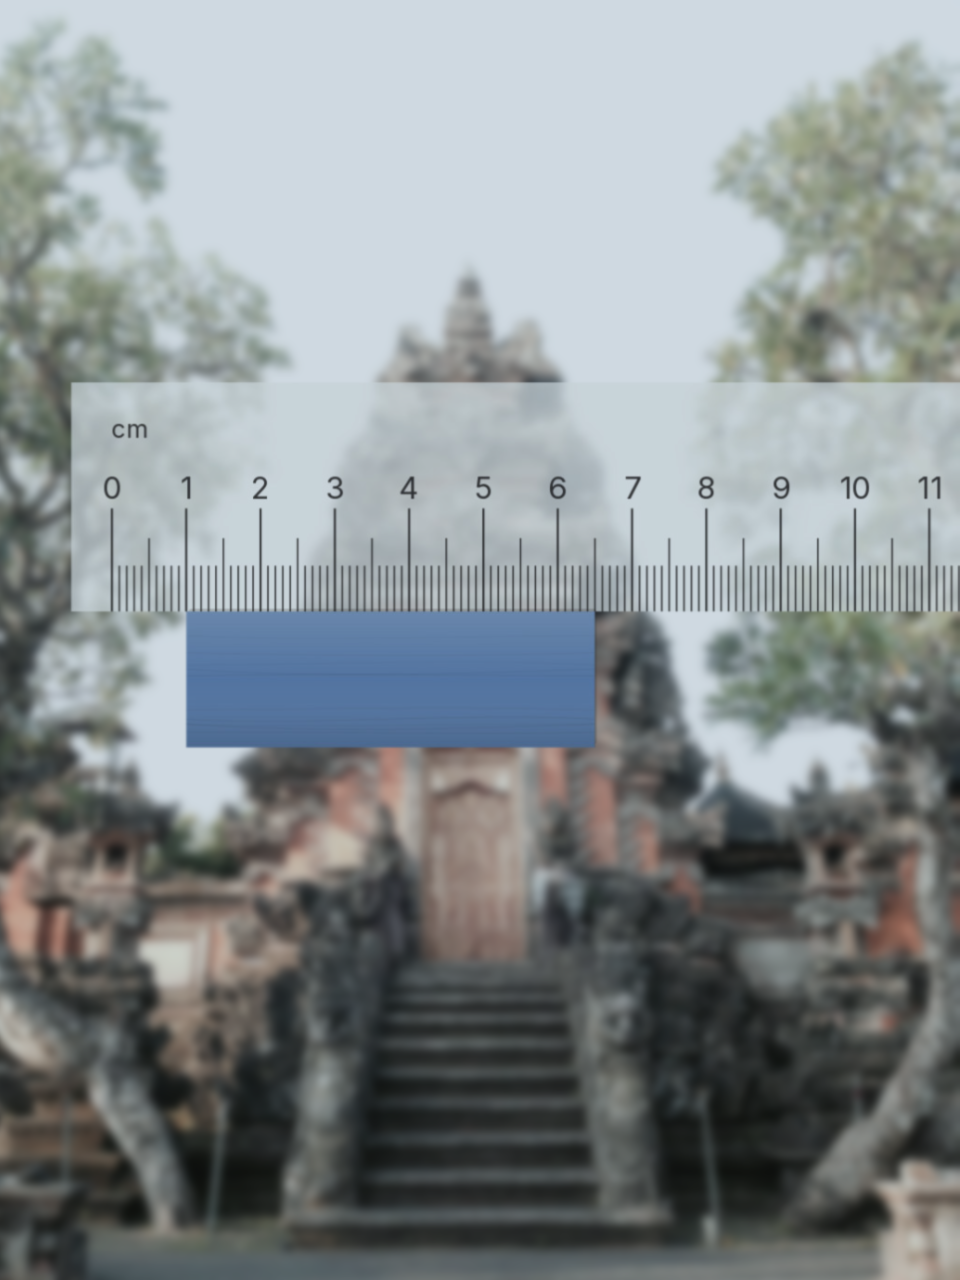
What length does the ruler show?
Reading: 5.5 cm
